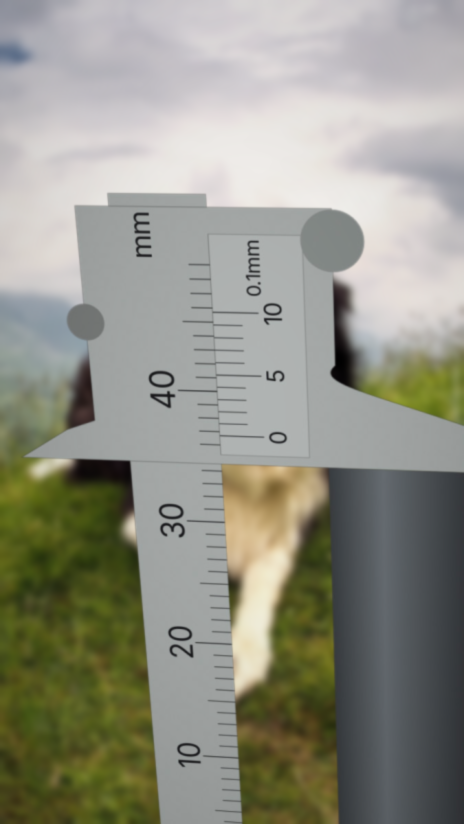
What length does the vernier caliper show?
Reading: 36.7 mm
